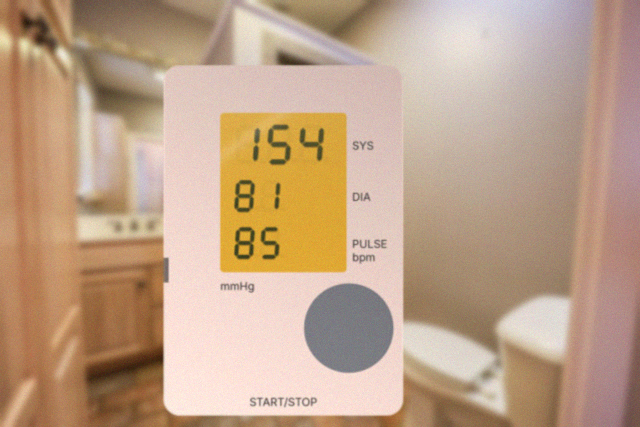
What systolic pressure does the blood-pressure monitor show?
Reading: 154 mmHg
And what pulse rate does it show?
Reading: 85 bpm
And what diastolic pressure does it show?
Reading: 81 mmHg
